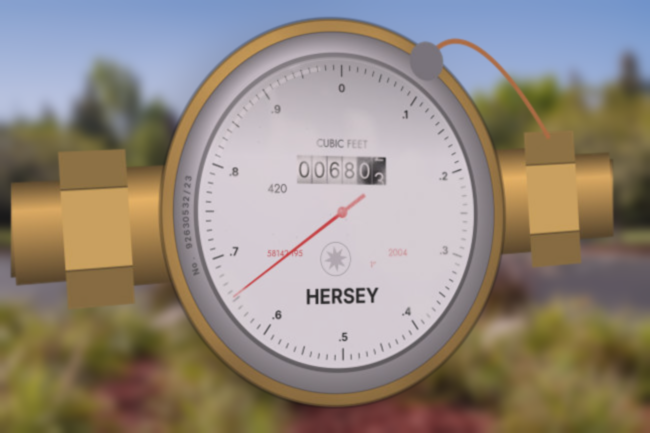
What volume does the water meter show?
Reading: 6802.65 ft³
